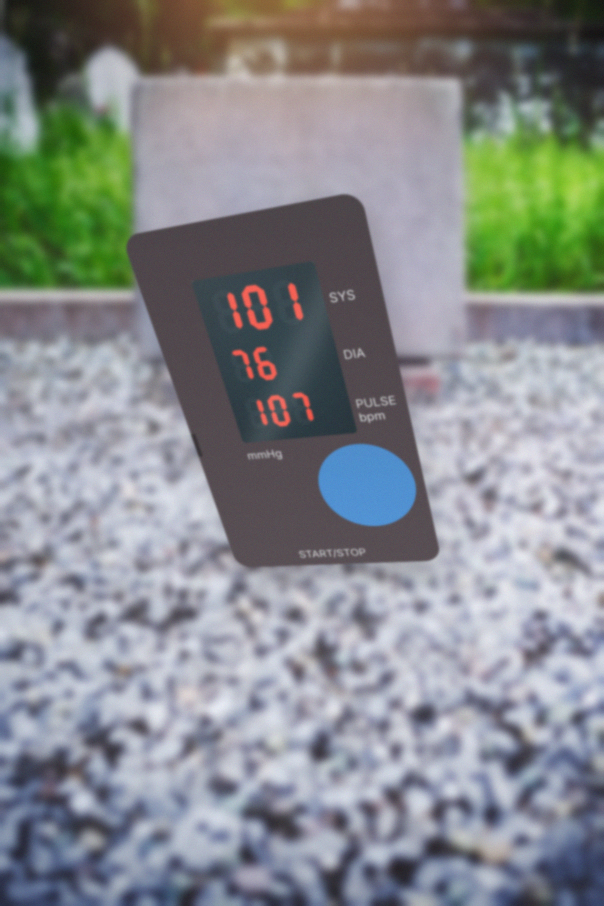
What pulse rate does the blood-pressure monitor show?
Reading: 107 bpm
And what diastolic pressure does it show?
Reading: 76 mmHg
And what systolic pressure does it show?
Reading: 101 mmHg
